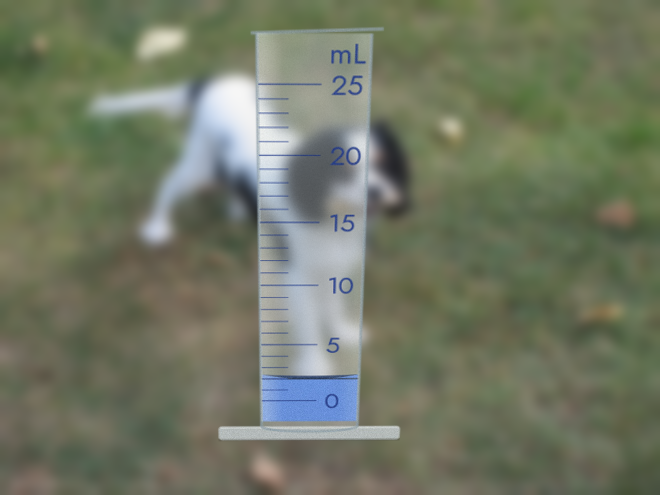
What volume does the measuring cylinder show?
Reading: 2 mL
